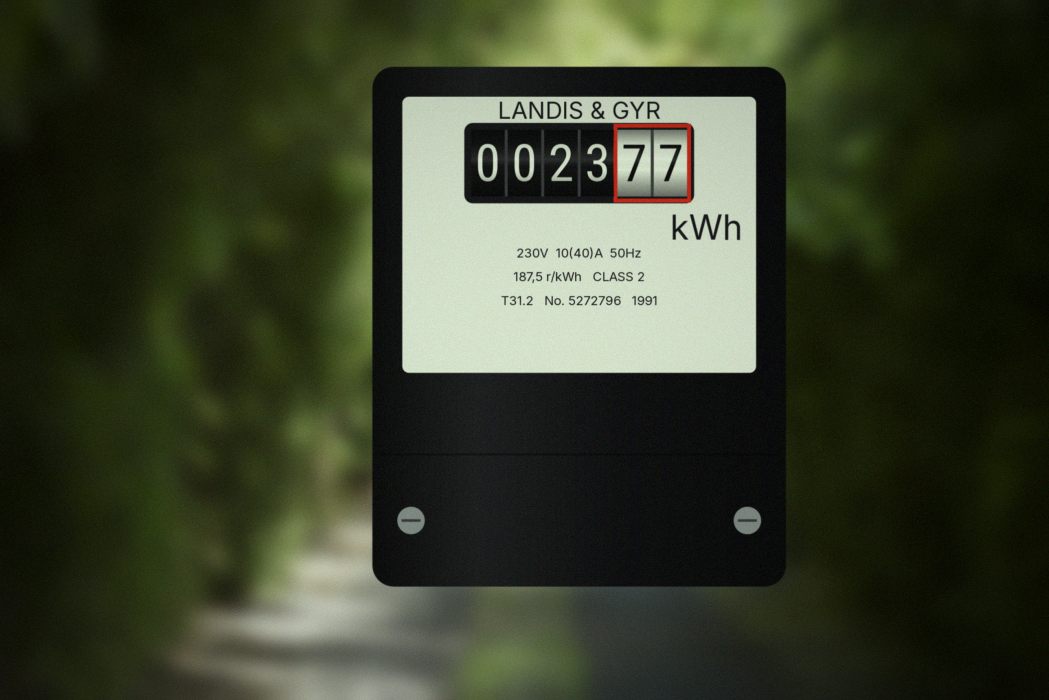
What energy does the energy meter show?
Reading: 23.77 kWh
